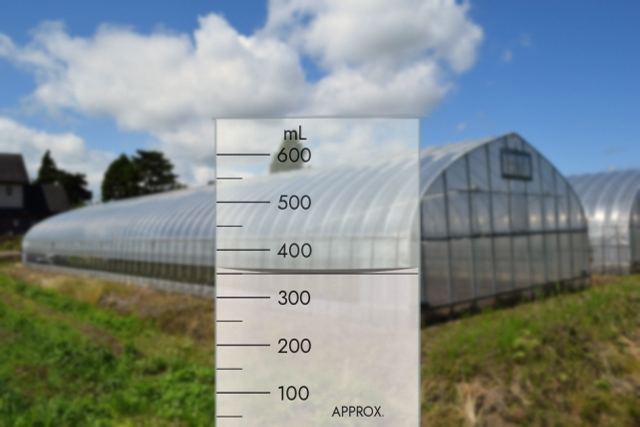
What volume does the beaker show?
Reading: 350 mL
